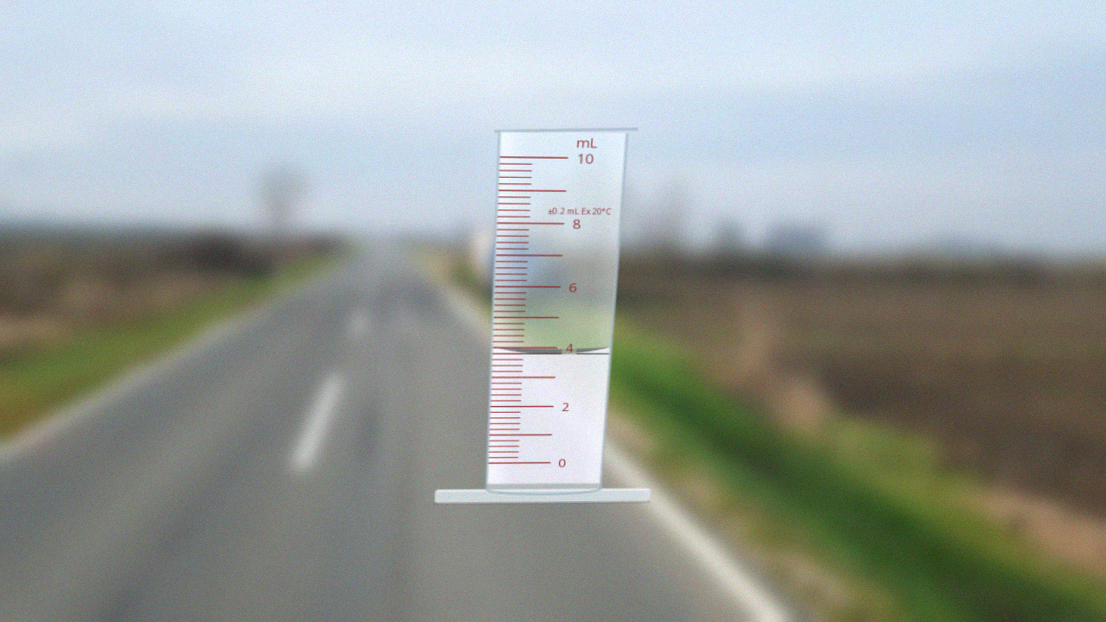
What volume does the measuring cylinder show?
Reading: 3.8 mL
